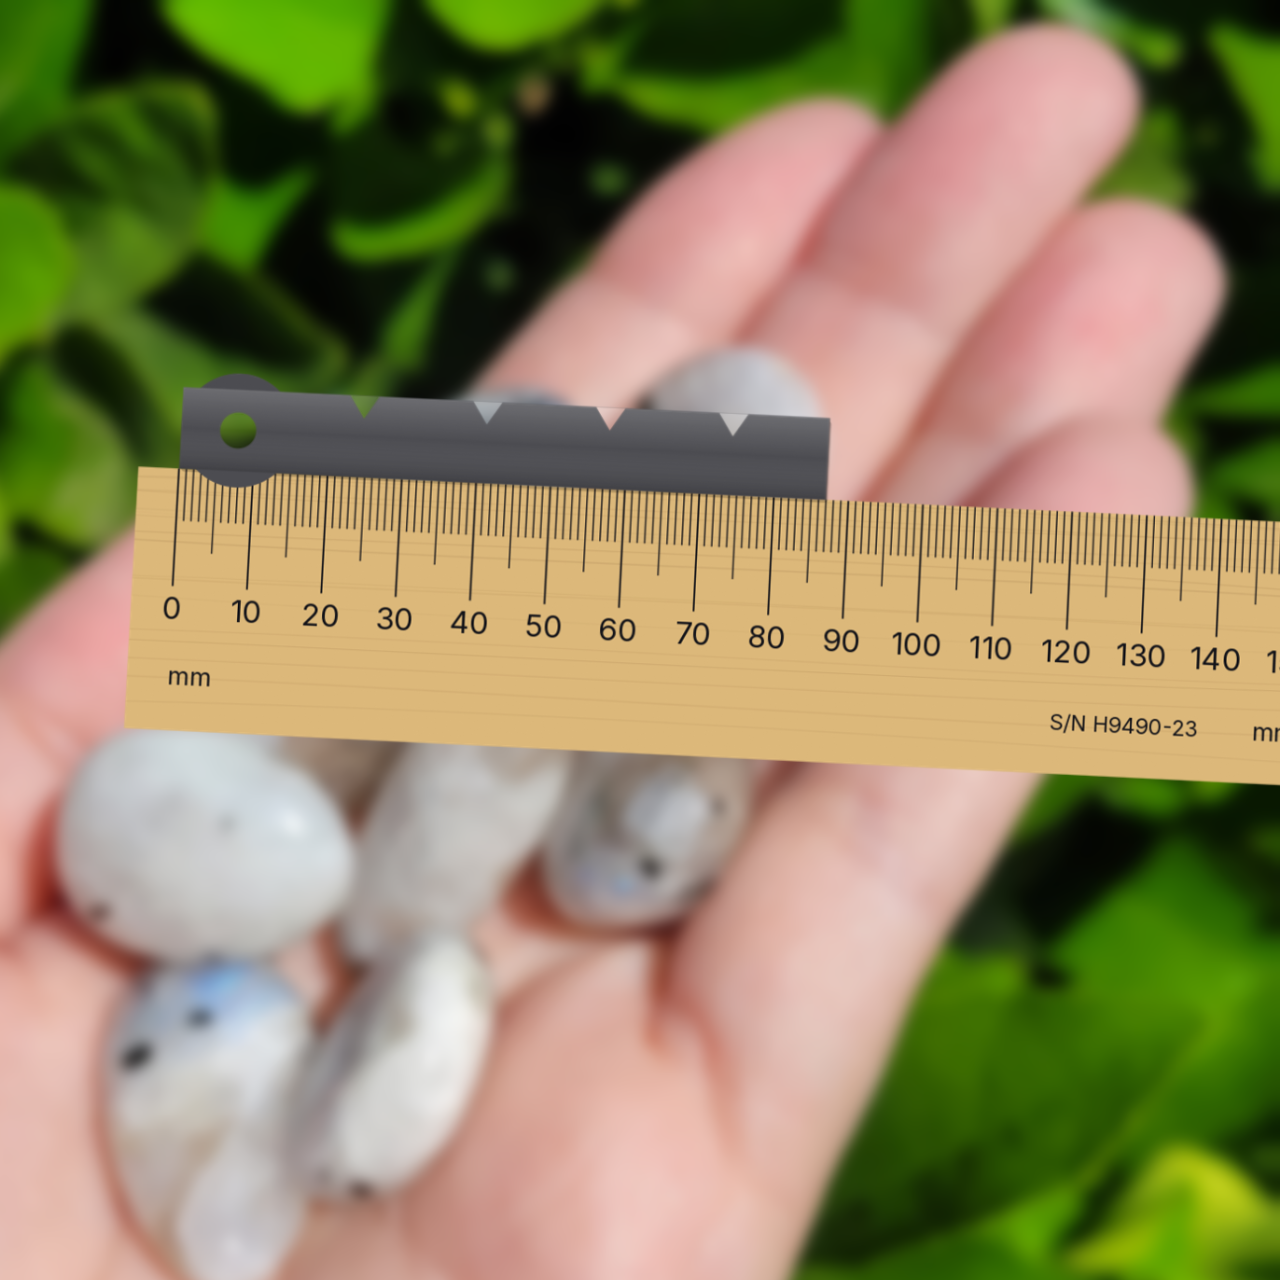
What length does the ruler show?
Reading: 87 mm
